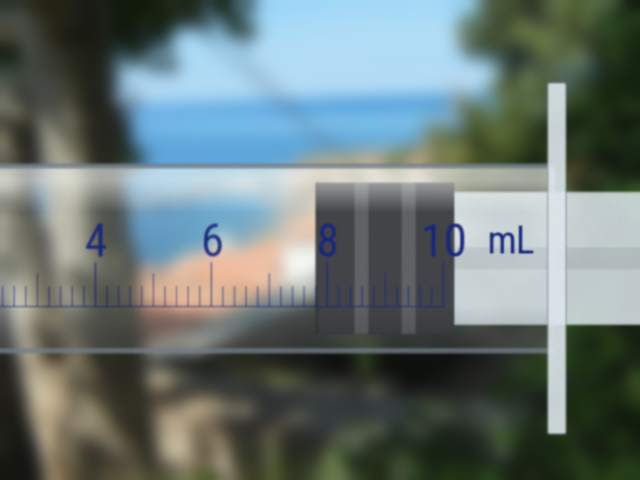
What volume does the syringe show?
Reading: 7.8 mL
